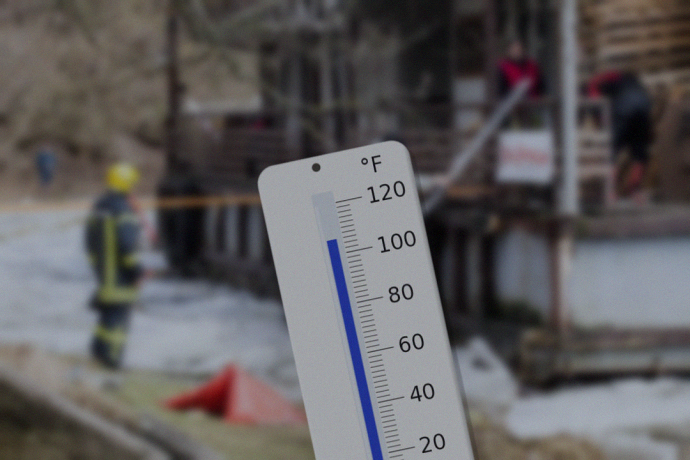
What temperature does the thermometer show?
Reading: 106 °F
